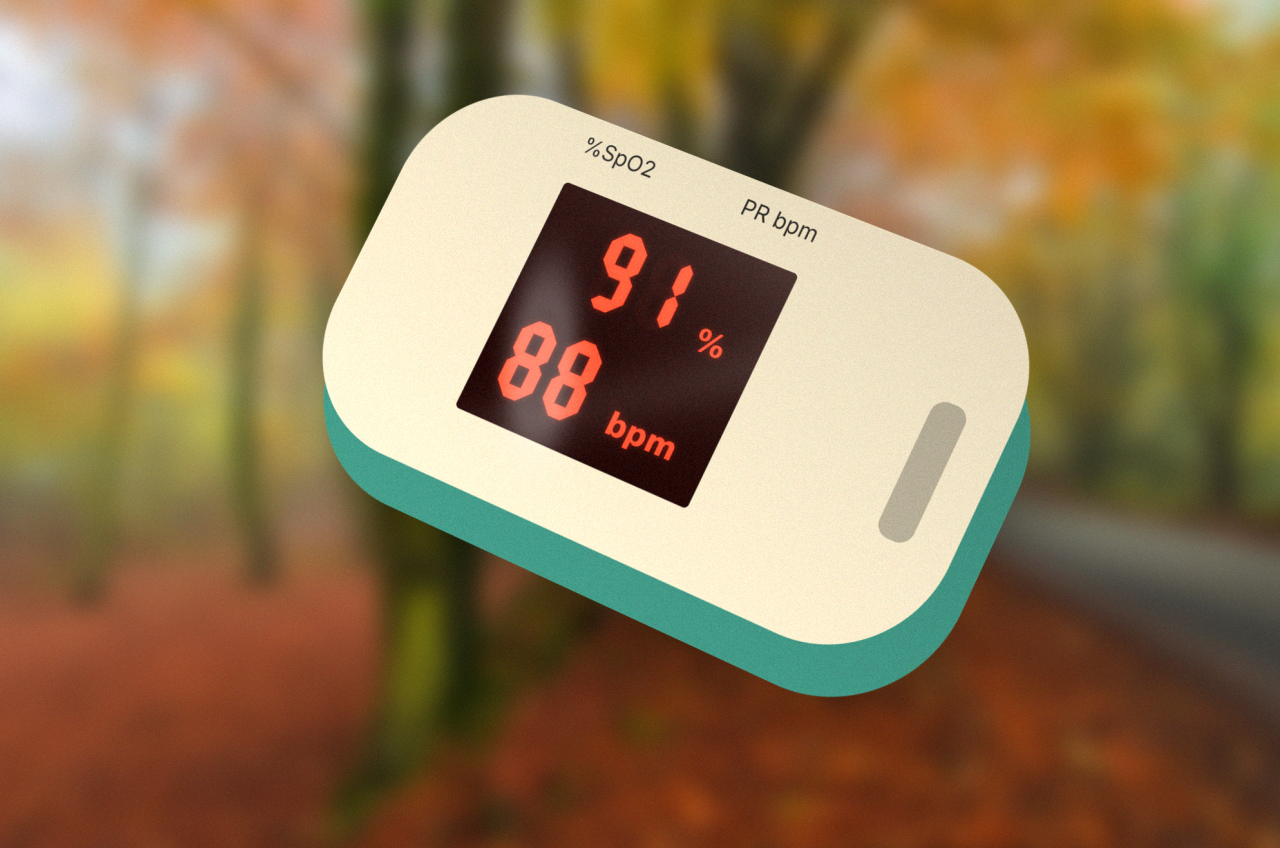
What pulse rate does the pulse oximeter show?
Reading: 88 bpm
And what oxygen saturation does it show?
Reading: 91 %
